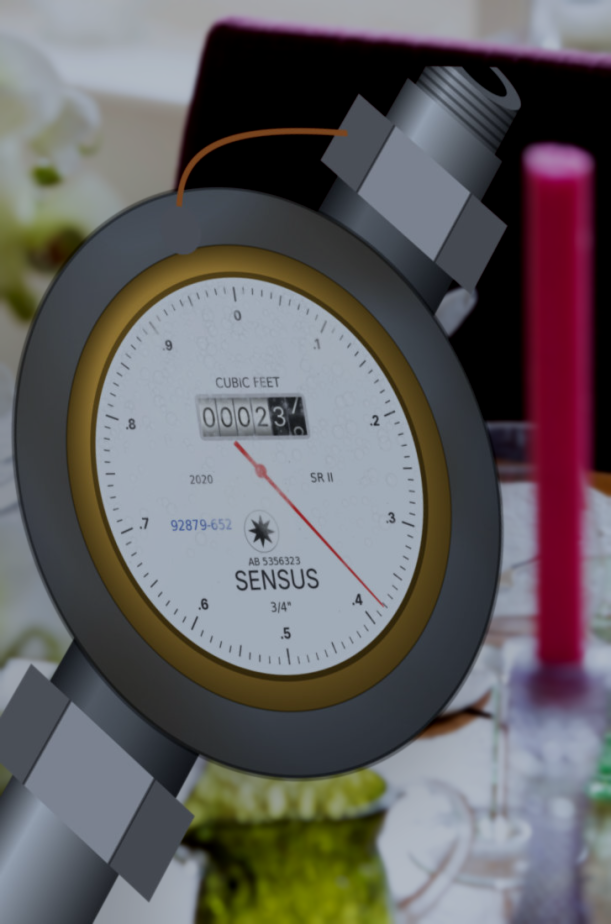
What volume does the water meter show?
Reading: 237.38 ft³
